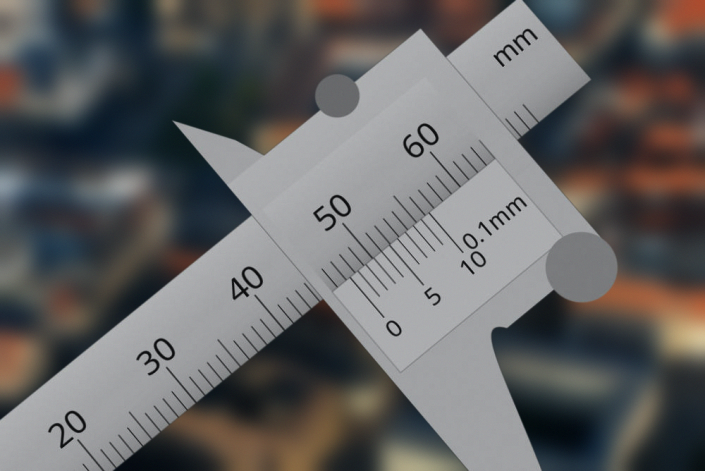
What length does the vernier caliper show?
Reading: 47.4 mm
